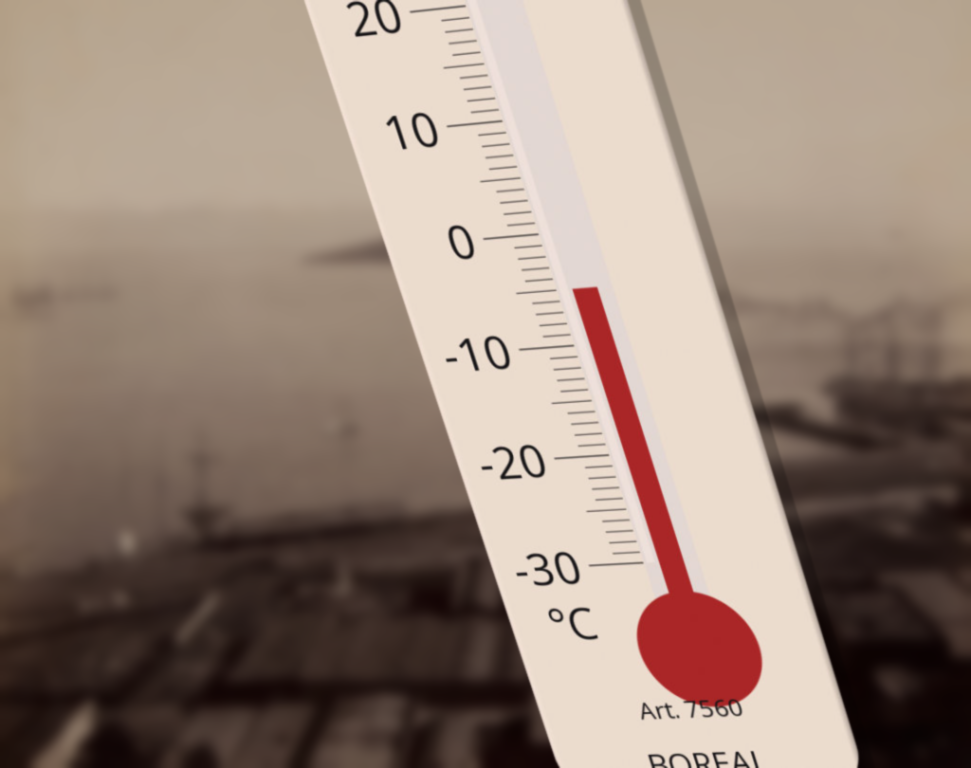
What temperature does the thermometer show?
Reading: -5 °C
